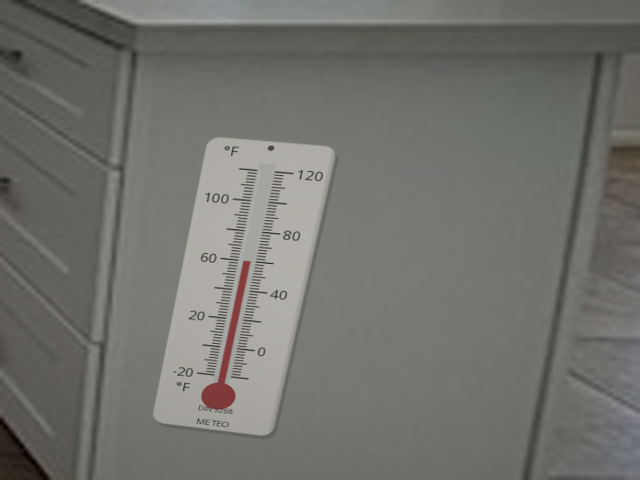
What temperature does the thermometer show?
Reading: 60 °F
